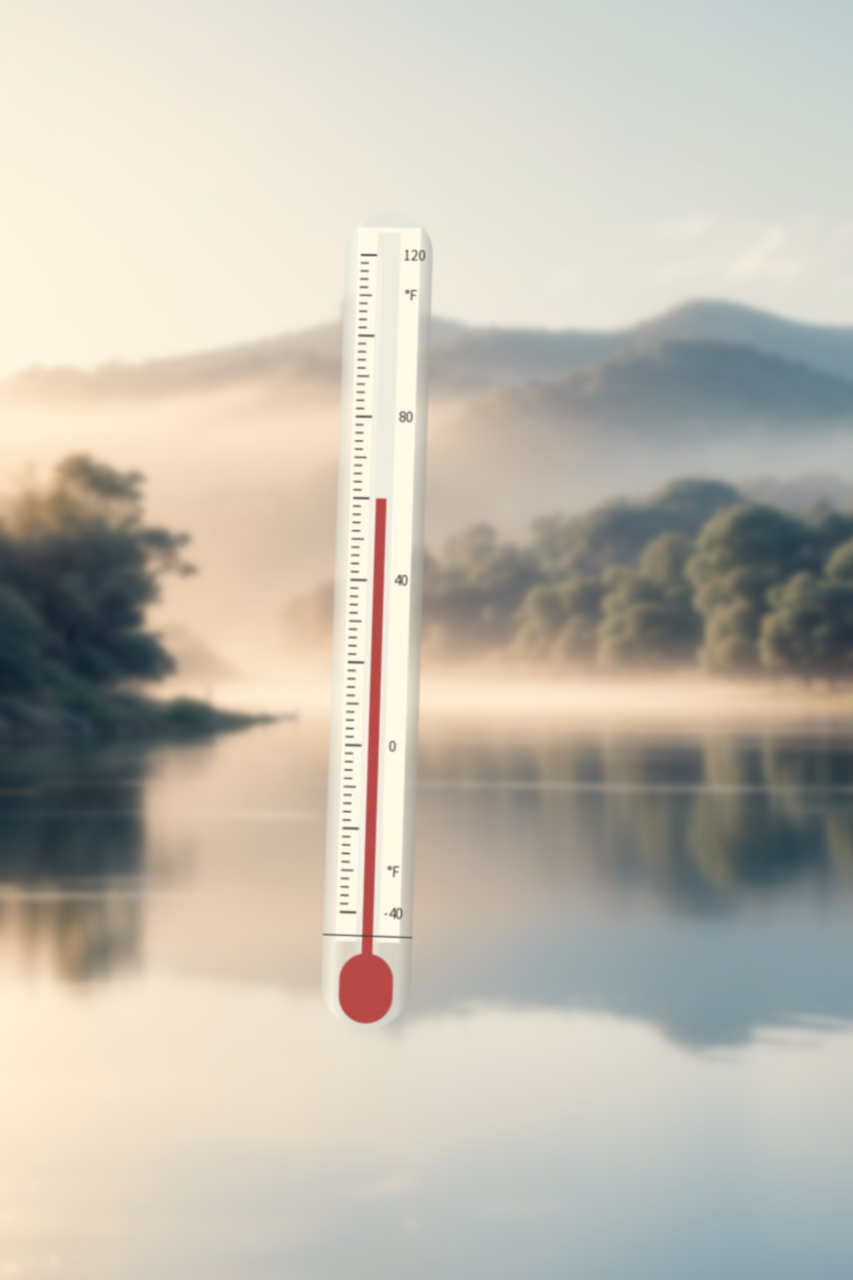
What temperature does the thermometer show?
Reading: 60 °F
